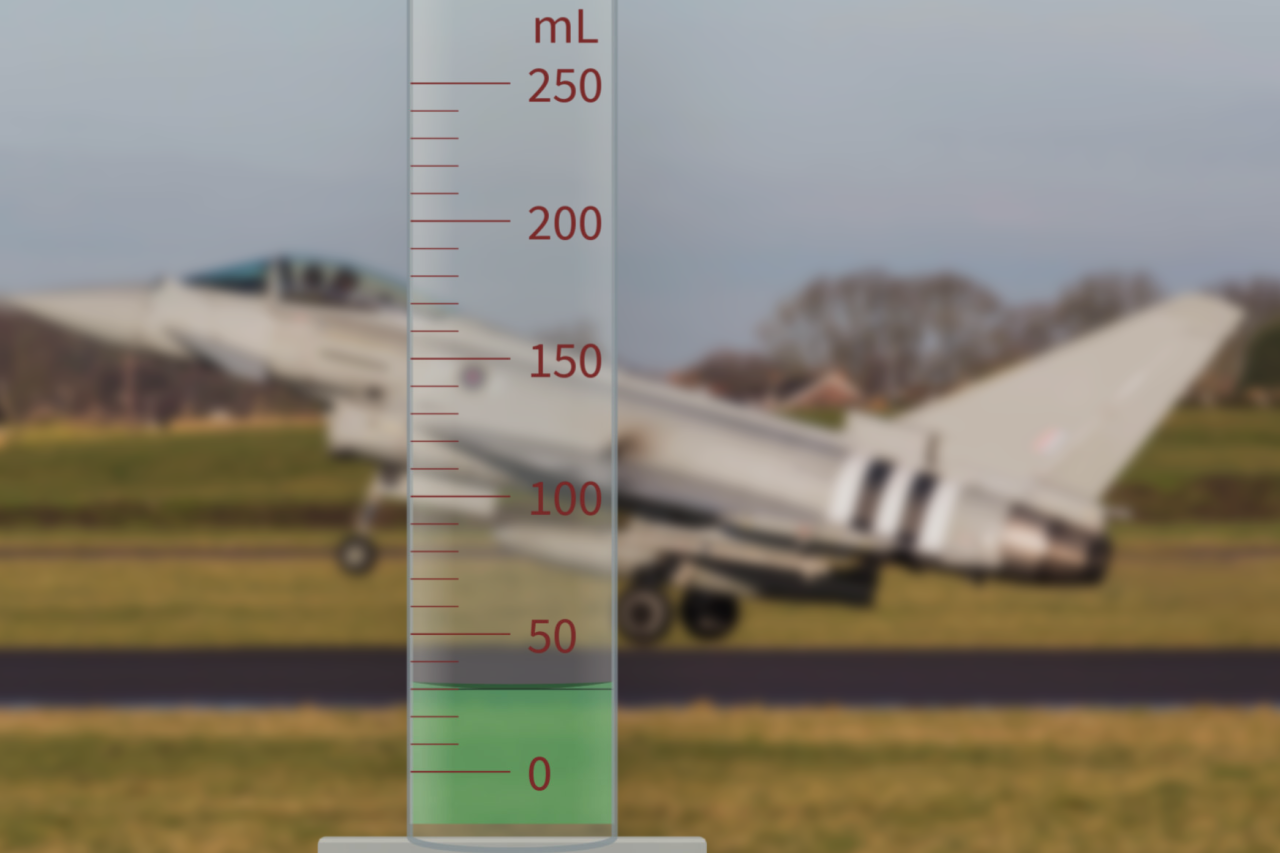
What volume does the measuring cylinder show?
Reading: 30 mL
